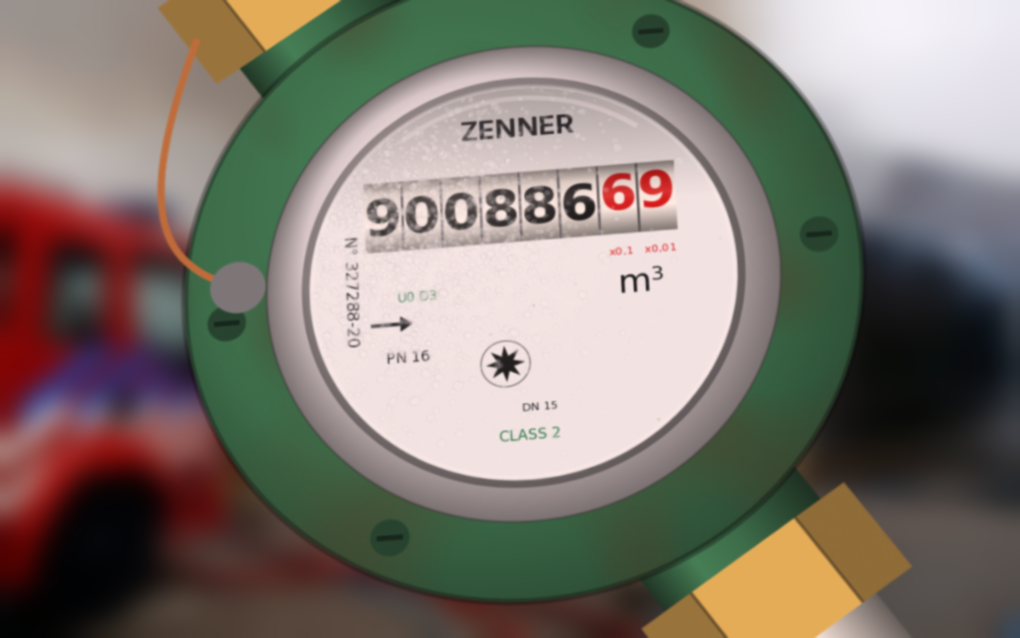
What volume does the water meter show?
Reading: 900886.69 m³
